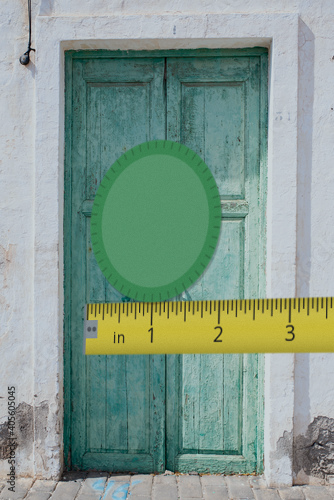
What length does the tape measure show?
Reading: 2 in
